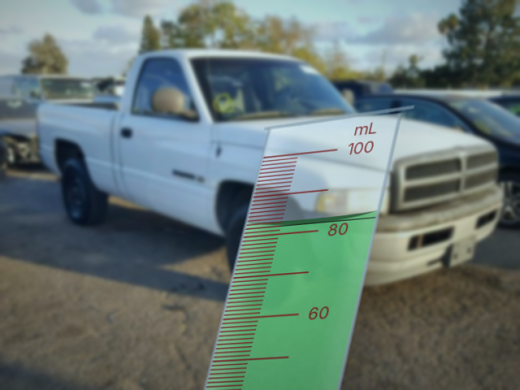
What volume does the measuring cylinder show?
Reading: 82 mL
